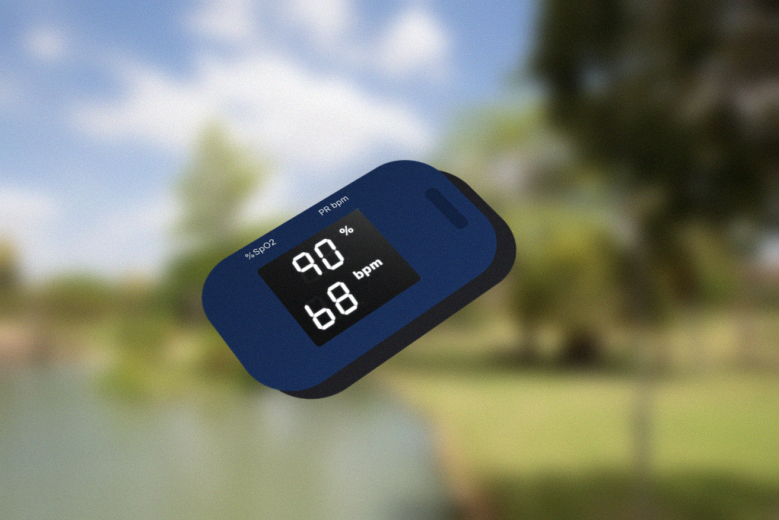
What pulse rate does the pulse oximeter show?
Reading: 68 bpm
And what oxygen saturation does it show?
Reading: 90 %
